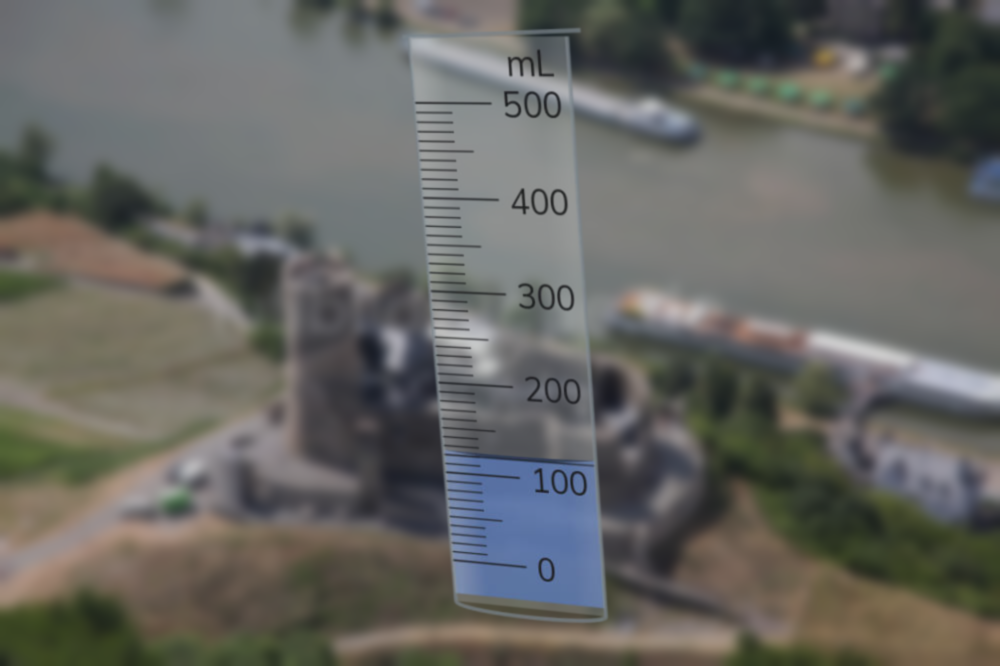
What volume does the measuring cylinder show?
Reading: 120 mL
